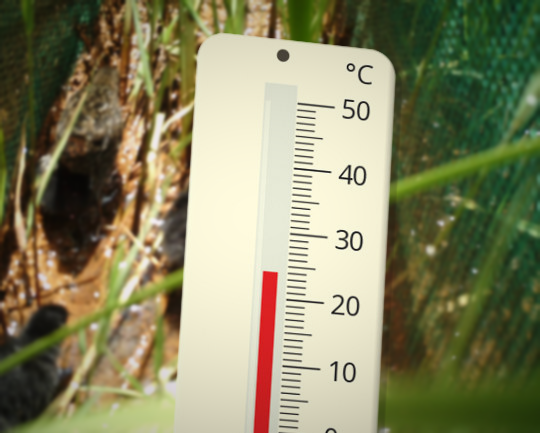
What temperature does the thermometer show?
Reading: 24 °C
